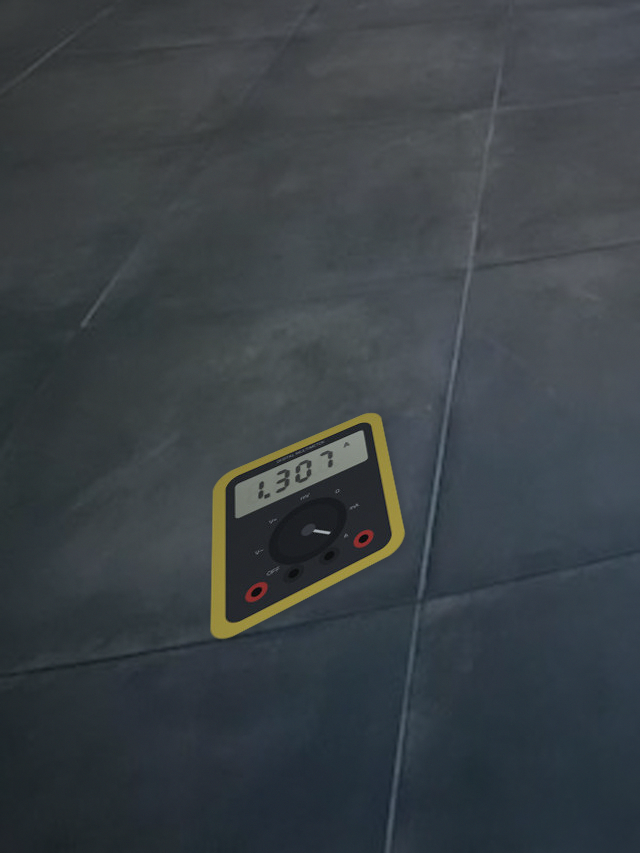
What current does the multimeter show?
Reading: 1.307 A
